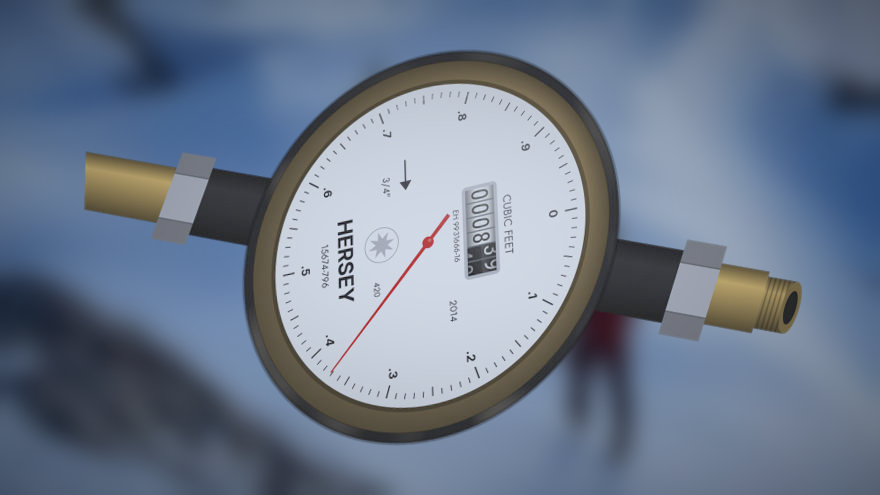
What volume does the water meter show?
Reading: 839.37 ft³
